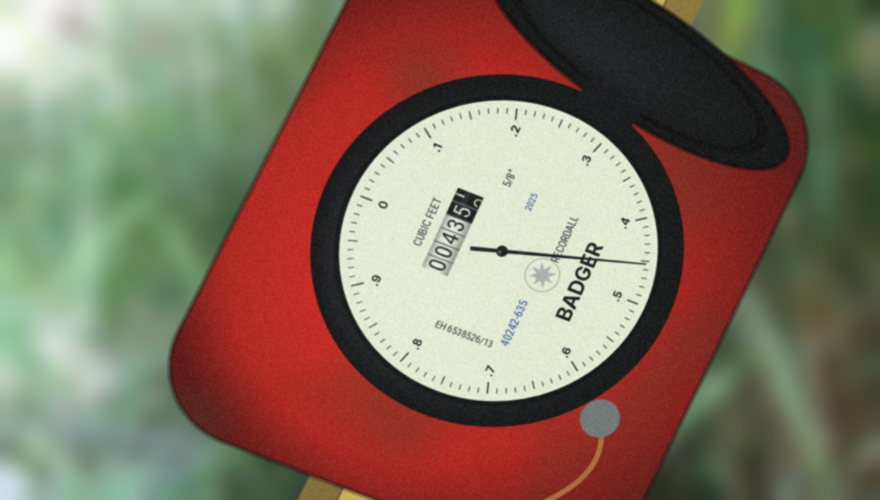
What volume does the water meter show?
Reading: 4351.45 ft³
